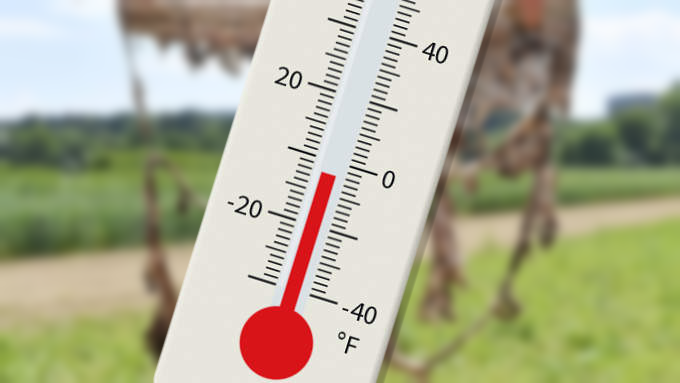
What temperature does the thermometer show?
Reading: -4 °F
